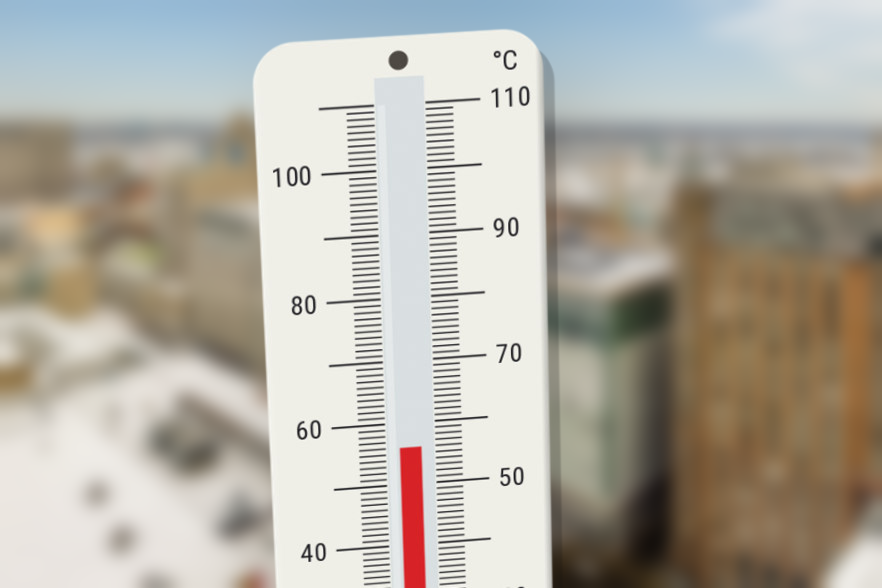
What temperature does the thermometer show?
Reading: 56 °C
